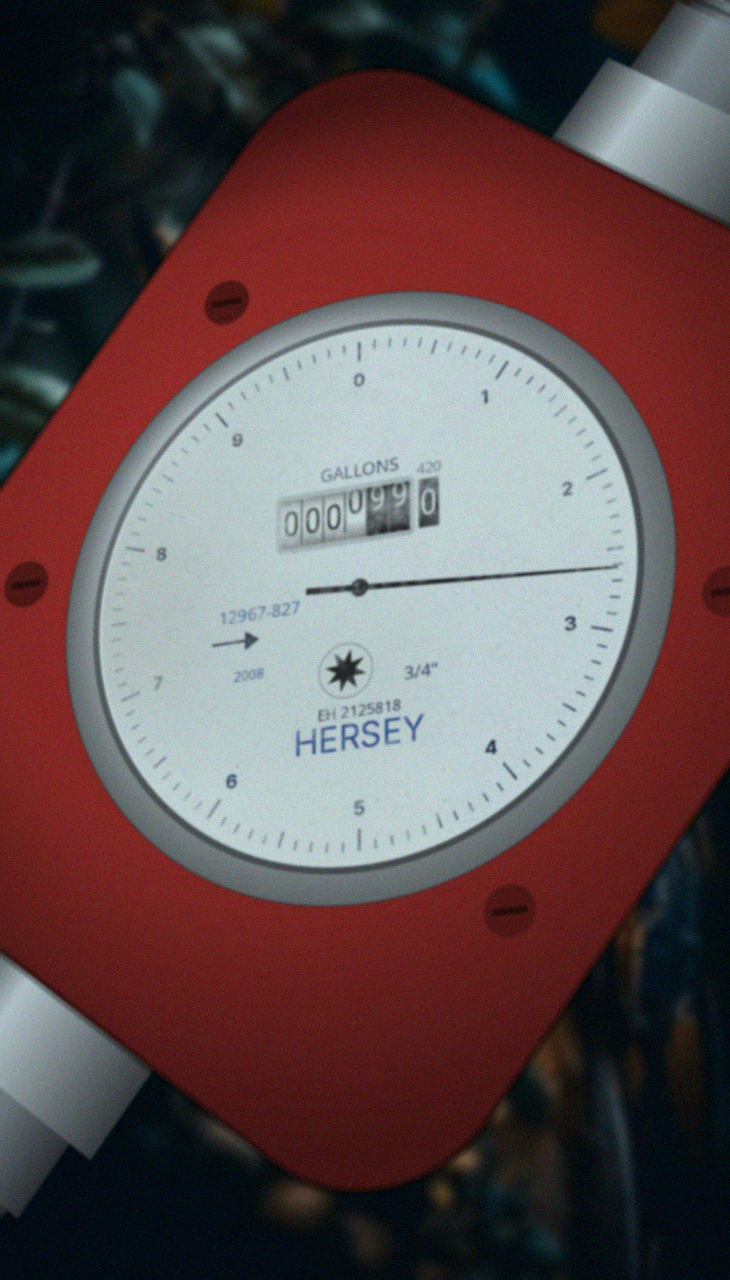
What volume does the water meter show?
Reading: 992.6 gal
